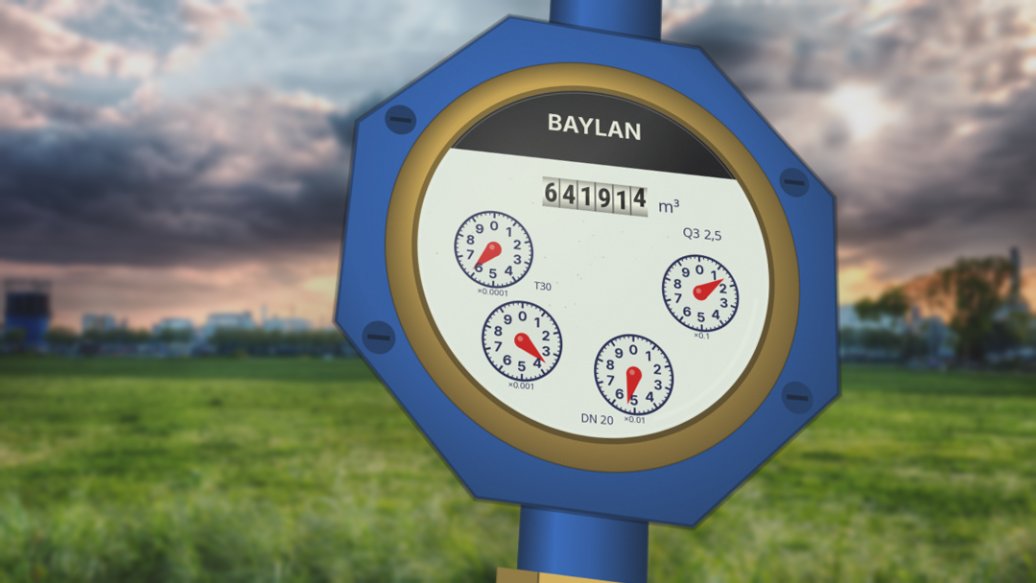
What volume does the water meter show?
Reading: 641914.1536 m³
